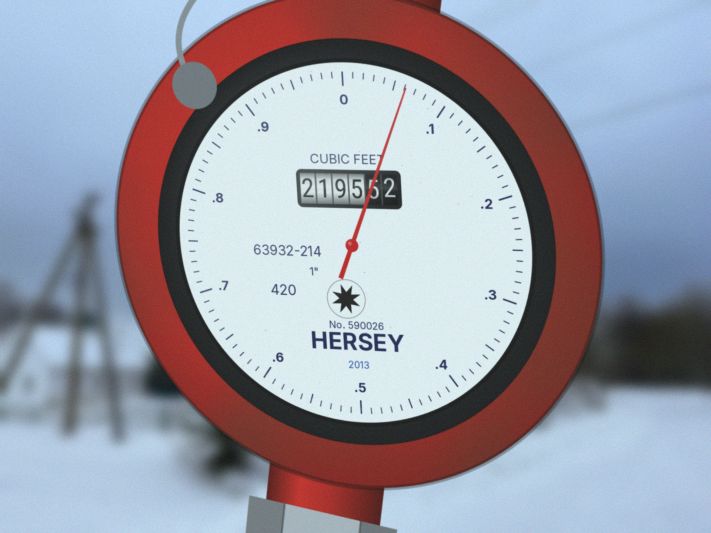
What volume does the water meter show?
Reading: 219552.06 ft³
